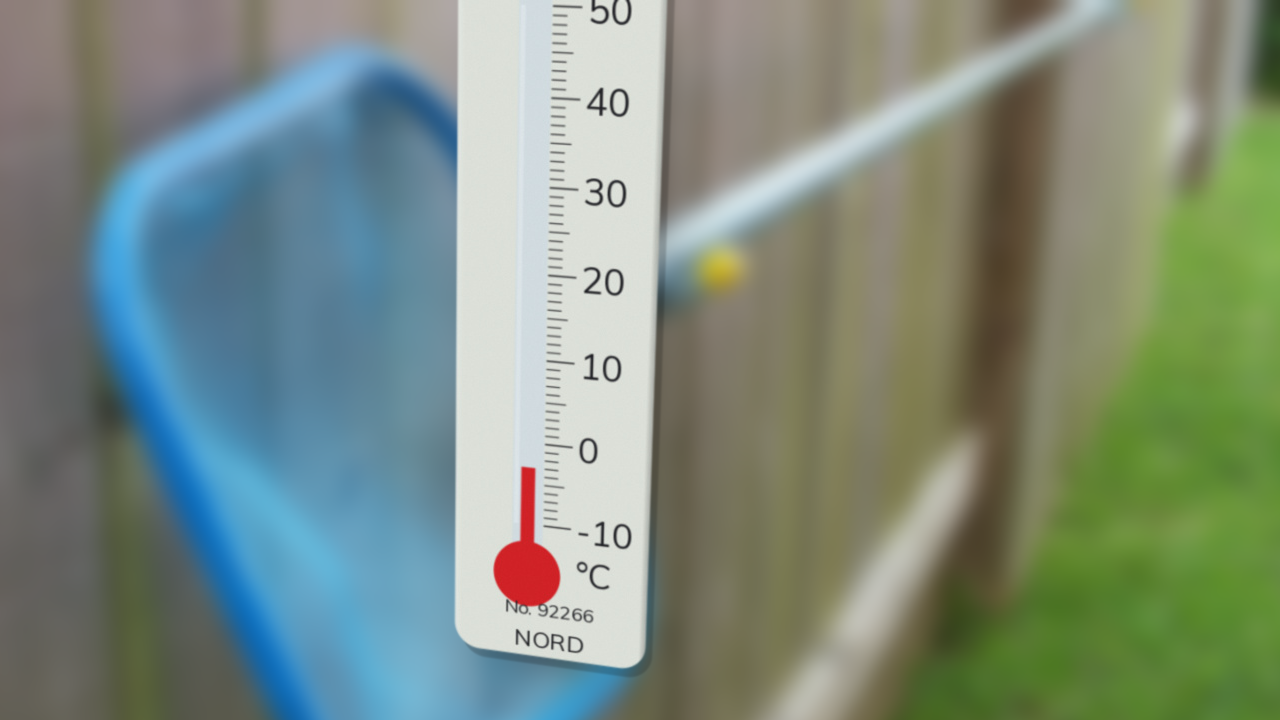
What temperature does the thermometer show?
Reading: -3 °C
